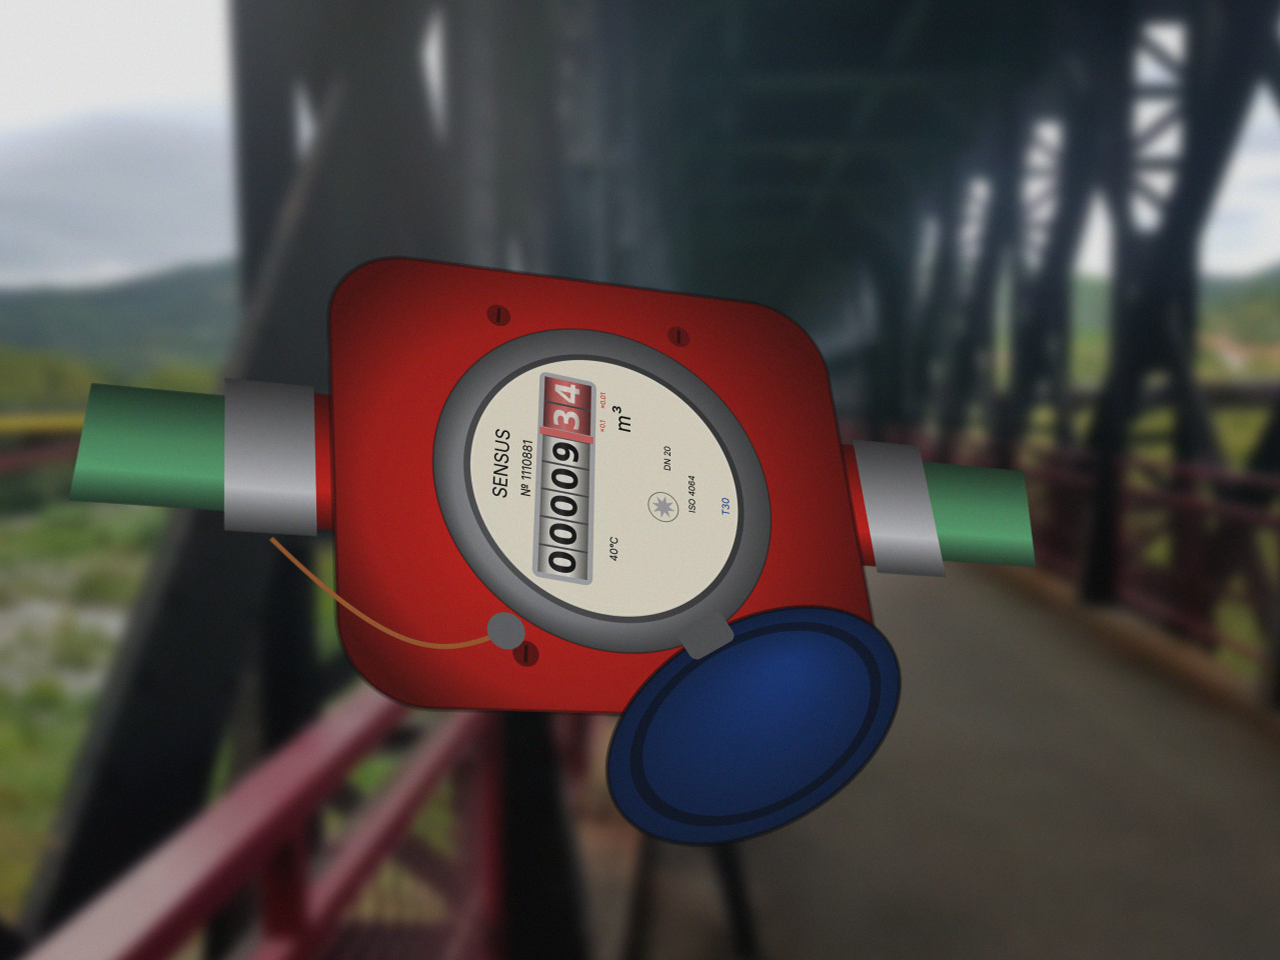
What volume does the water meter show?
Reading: 9.34 m³
